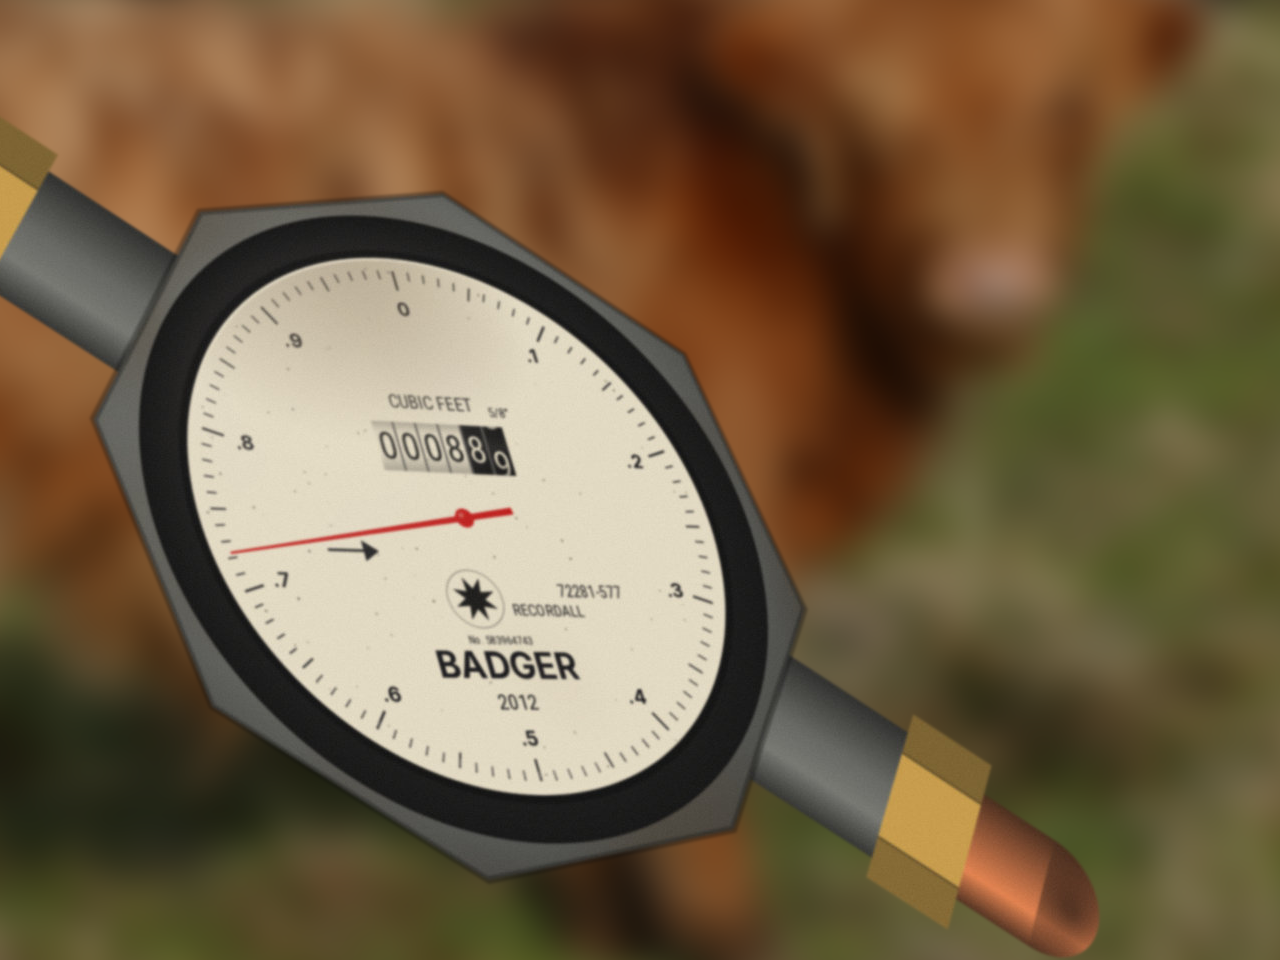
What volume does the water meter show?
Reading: 888.72 ft³
